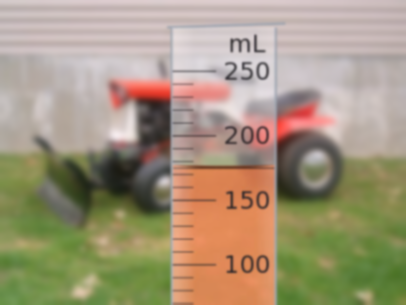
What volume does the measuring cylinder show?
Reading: 175 mL
